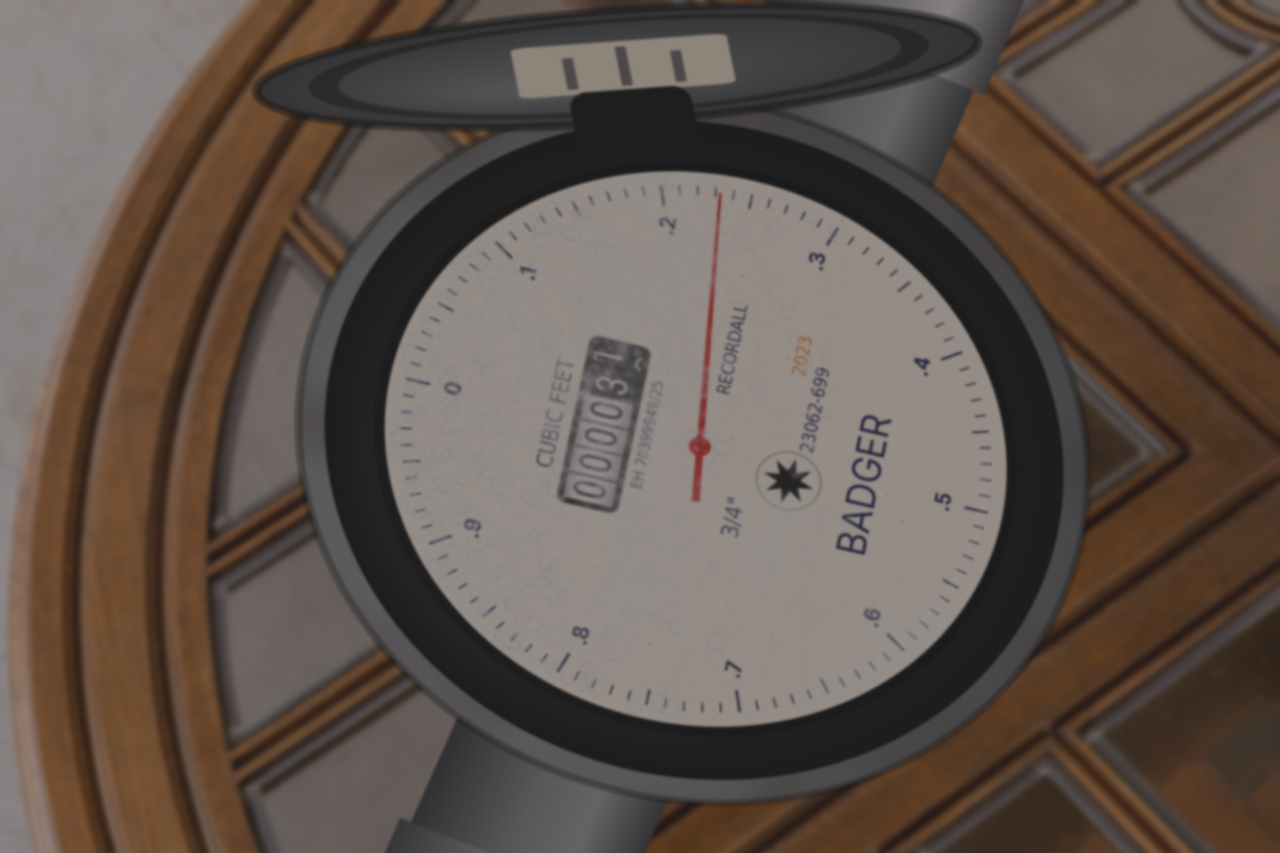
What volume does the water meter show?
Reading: 31.23 ft³
